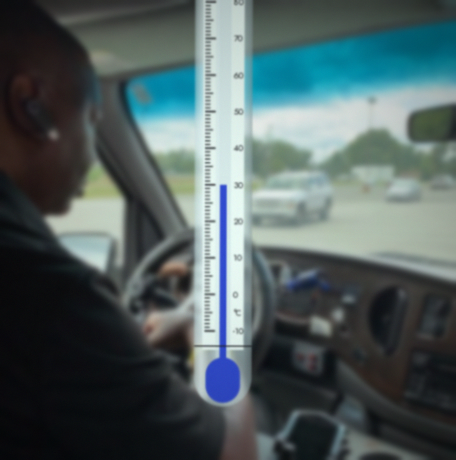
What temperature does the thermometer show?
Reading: 30 °C
